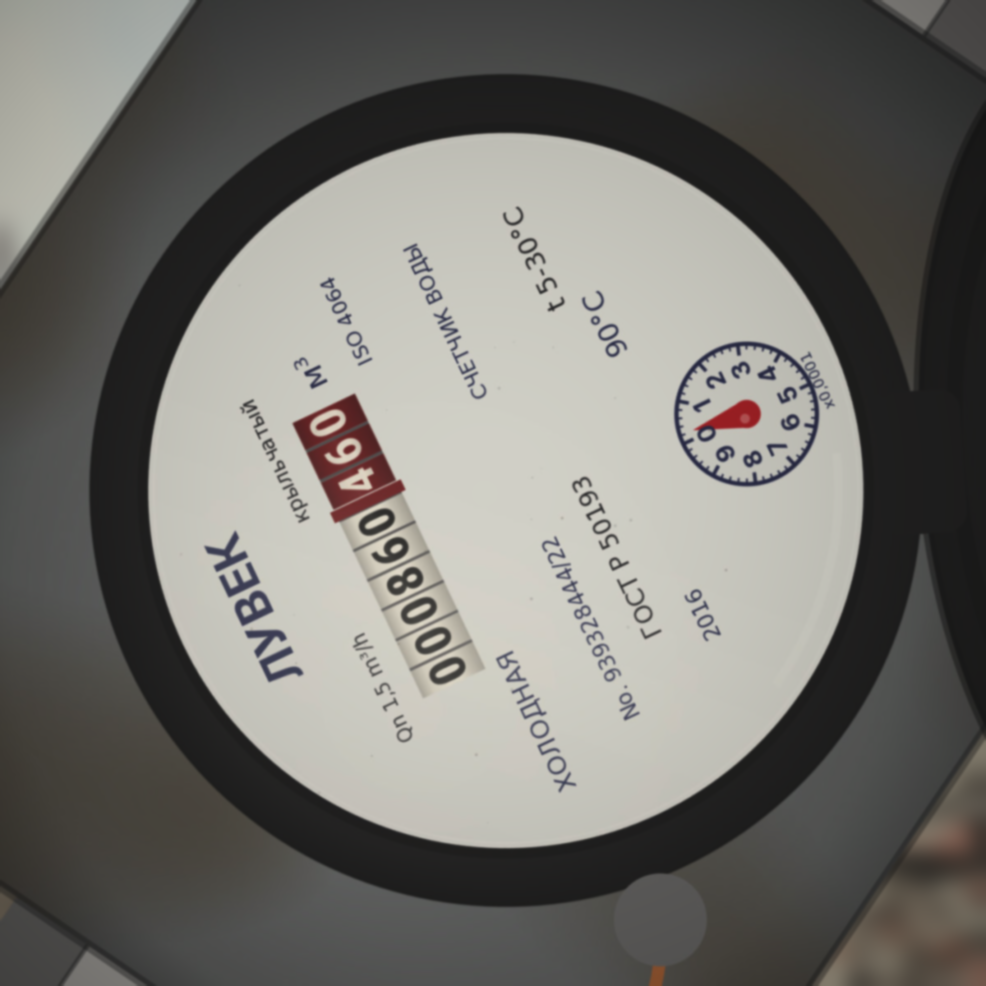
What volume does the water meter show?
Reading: 860.4600 m³
